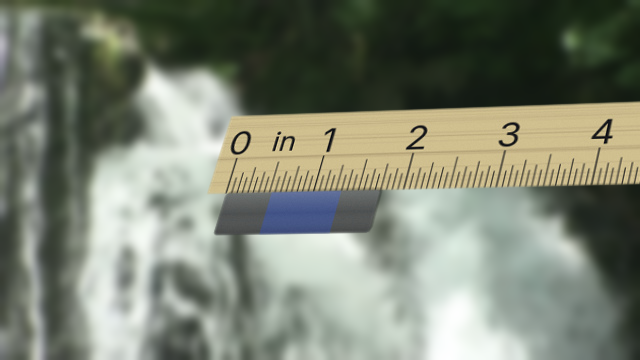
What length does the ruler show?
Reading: 1.75 in
